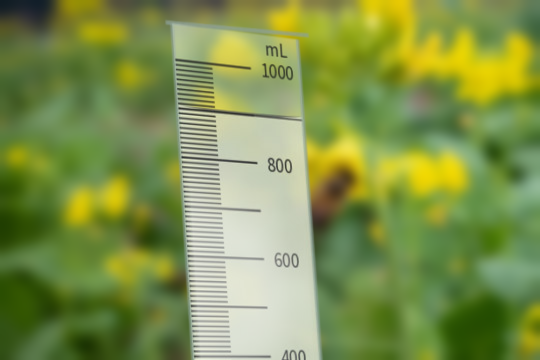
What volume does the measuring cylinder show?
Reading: 900 mL
